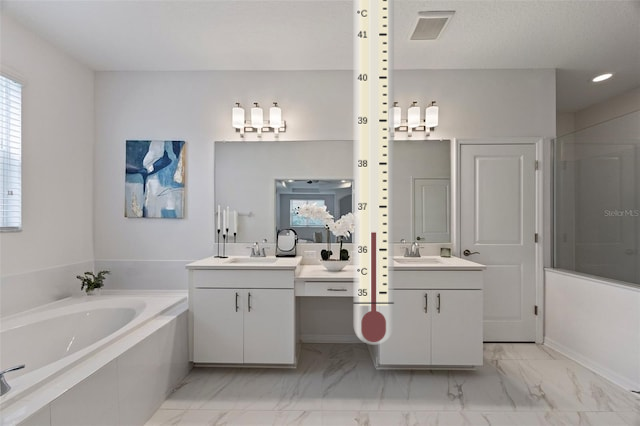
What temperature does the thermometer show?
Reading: 36.4 °C
